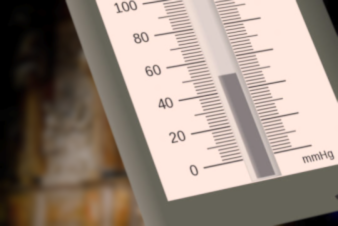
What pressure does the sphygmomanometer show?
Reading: 50 mmHg
